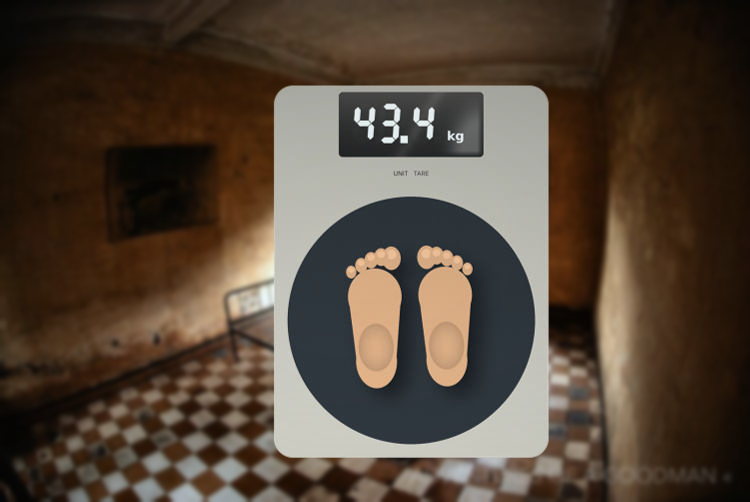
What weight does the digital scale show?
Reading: 43.4 kg
